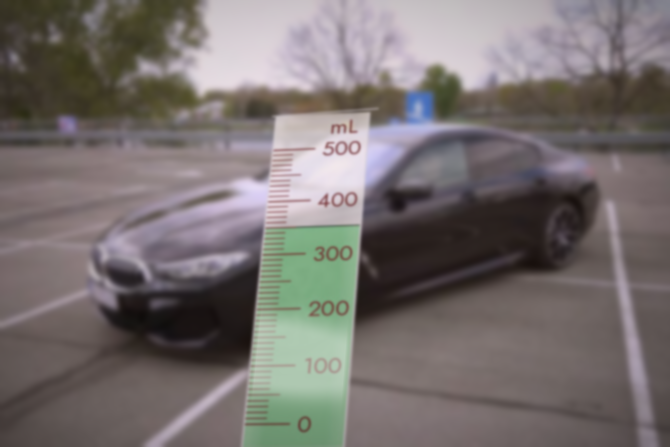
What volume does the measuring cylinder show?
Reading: 350 mL
